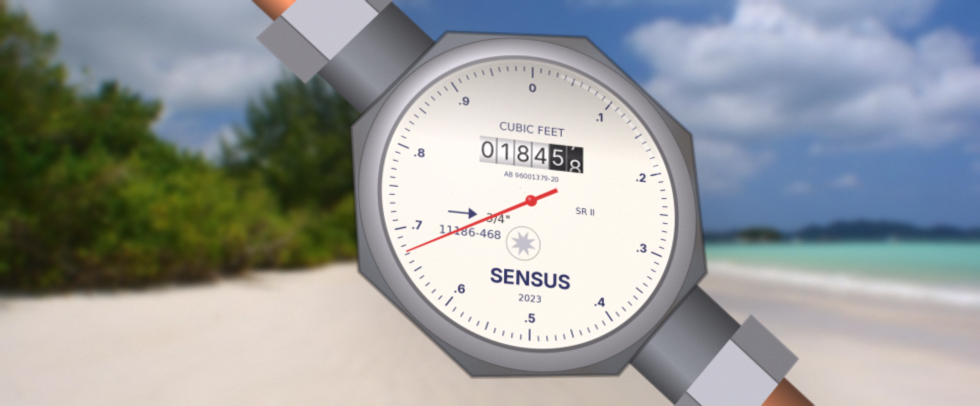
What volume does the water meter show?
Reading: 18457.67 ft³
